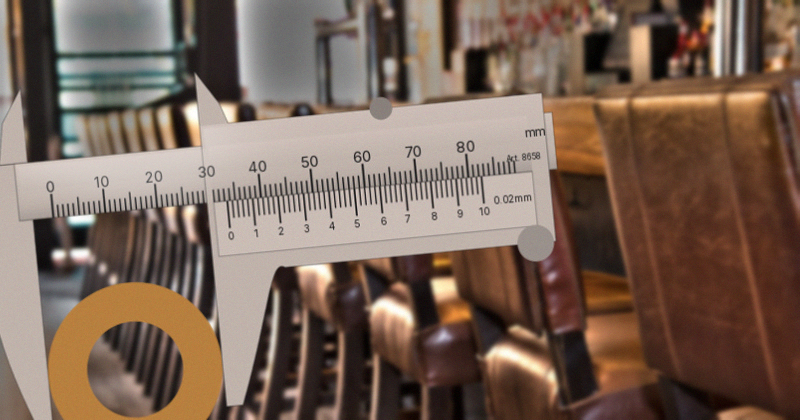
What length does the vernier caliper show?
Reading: 33.5 mm
